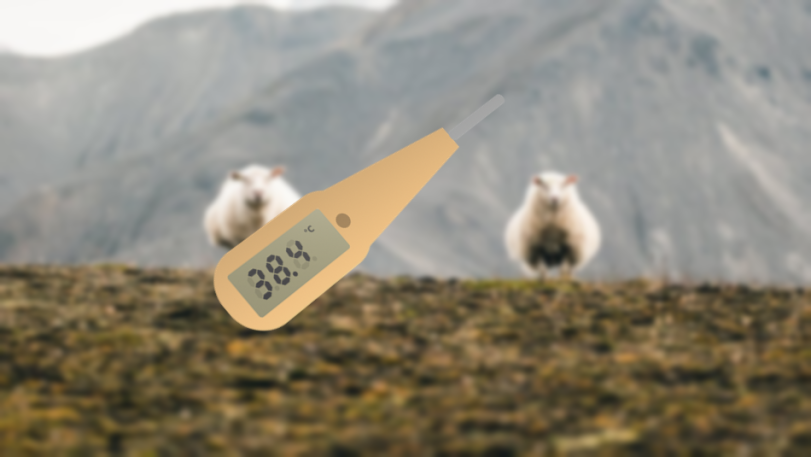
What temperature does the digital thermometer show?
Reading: 38.4 °C
